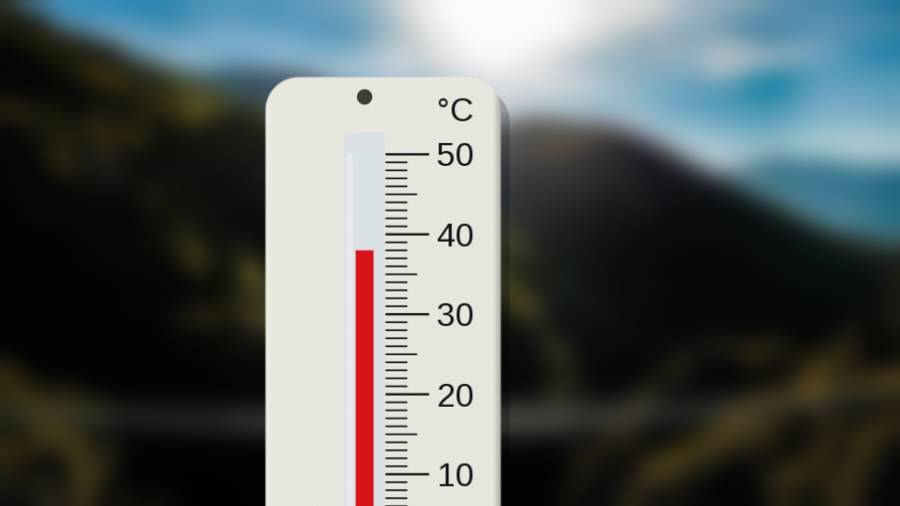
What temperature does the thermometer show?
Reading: 38 °C
